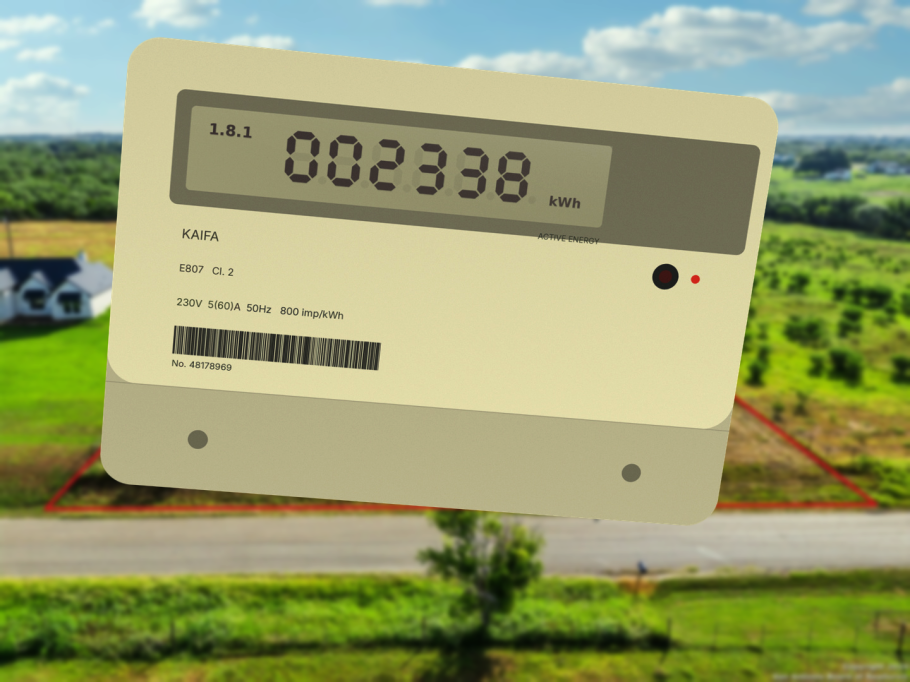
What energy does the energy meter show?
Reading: 2338 kWh
